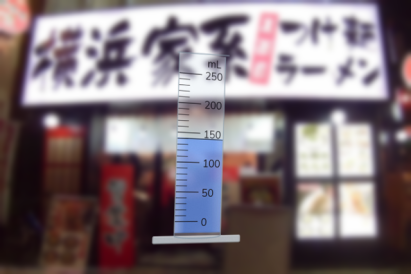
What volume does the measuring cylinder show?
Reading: 140 mL
